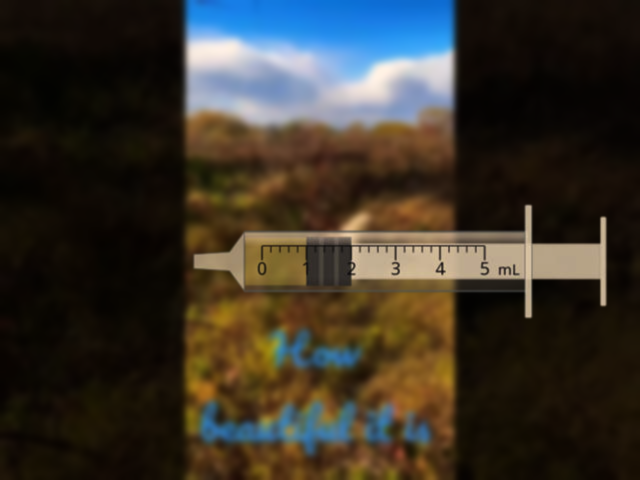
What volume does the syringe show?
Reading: 1 mL
